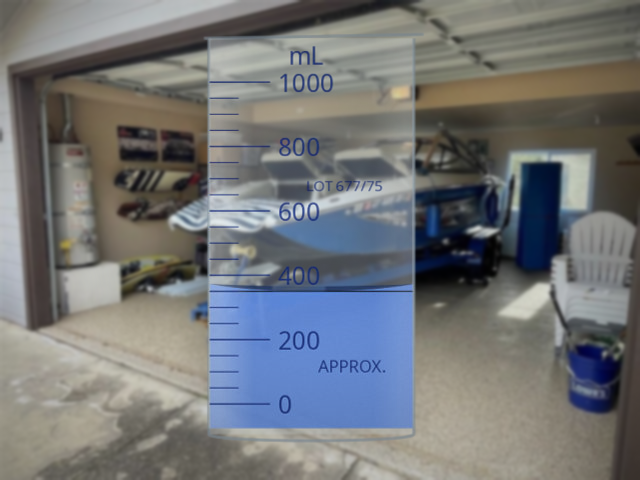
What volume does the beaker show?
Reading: 350 mL
